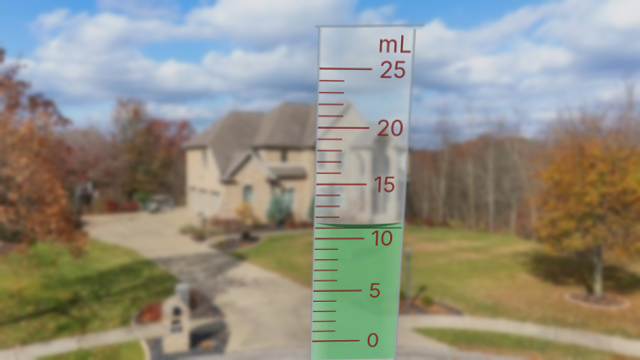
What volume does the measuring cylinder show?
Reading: 11 mL
